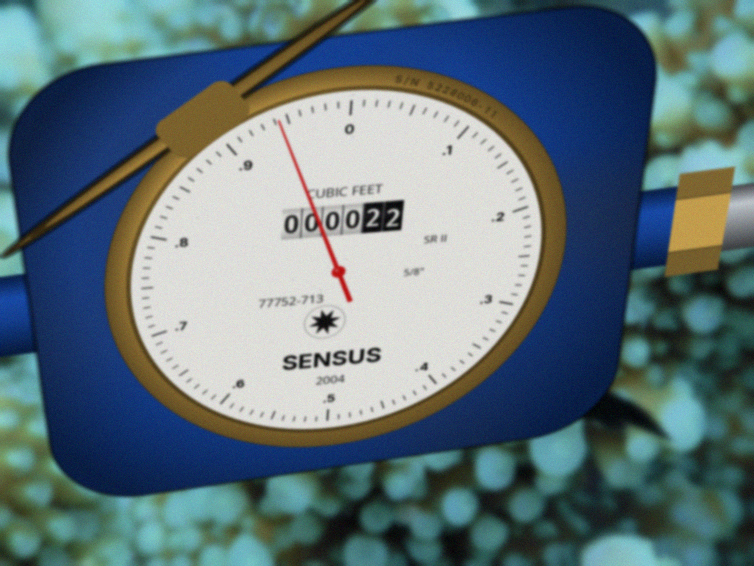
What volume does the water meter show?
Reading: 21.94 ft³
